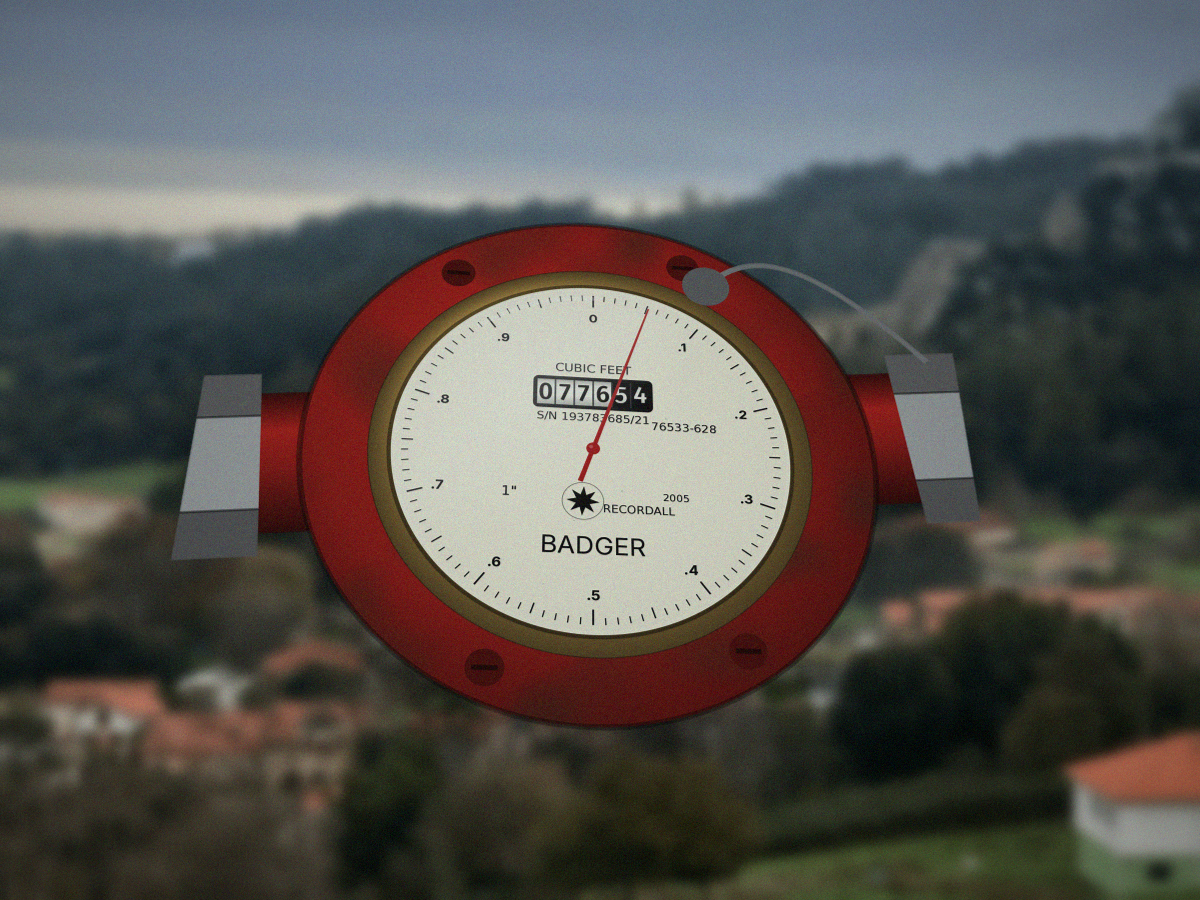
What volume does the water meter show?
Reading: 77654.05 ft³
